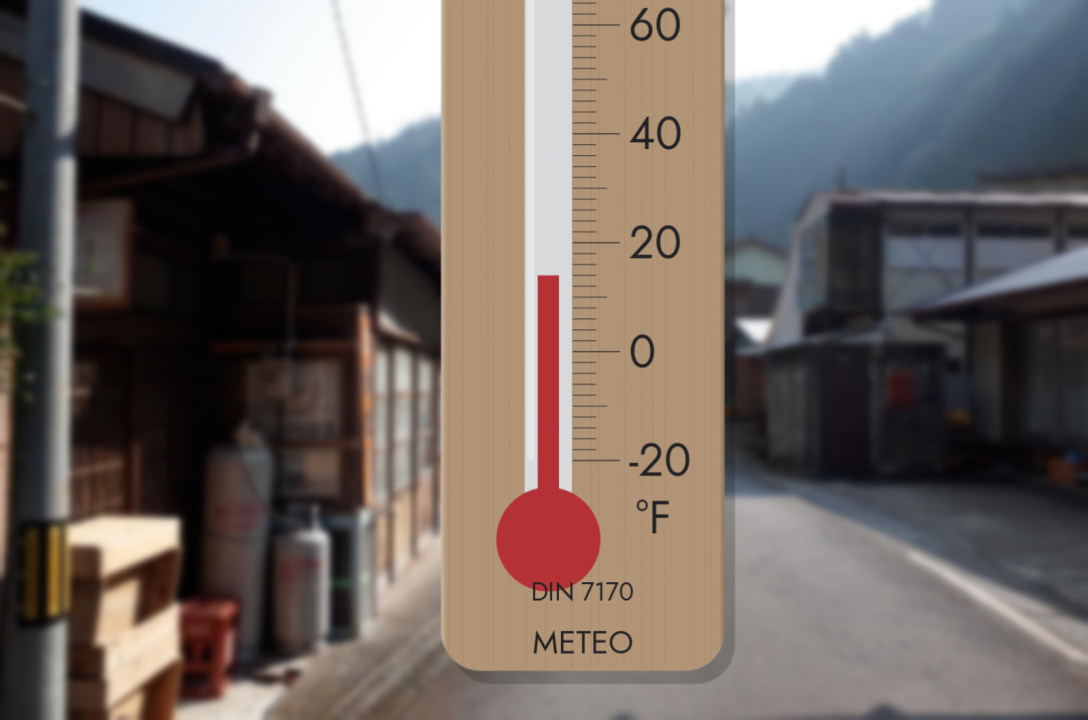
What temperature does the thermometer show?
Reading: 14 °F
